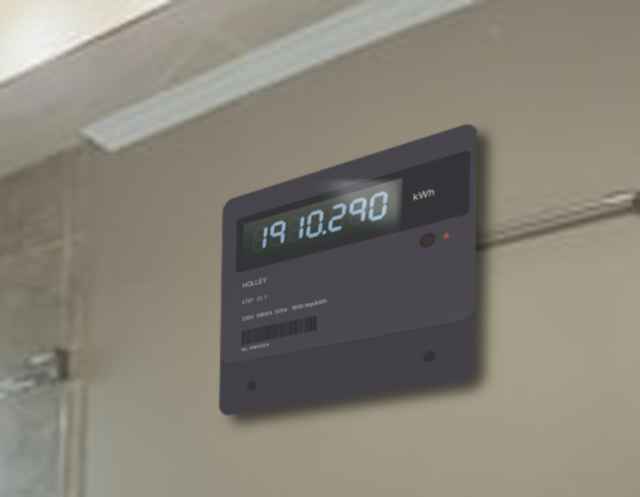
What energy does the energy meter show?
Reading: 1910.290 kWh
